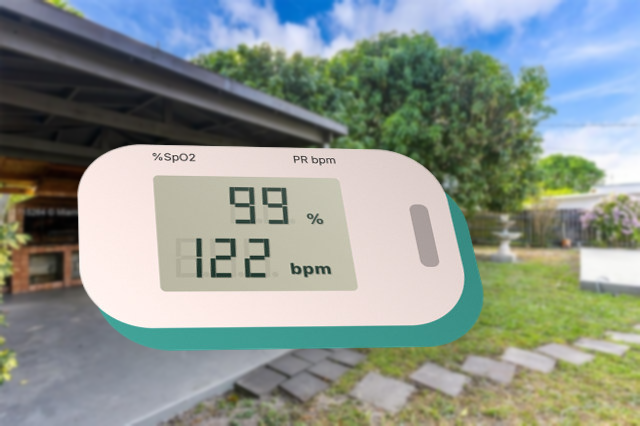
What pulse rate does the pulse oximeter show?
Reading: 122 bpm
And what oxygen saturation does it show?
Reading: 99 %
